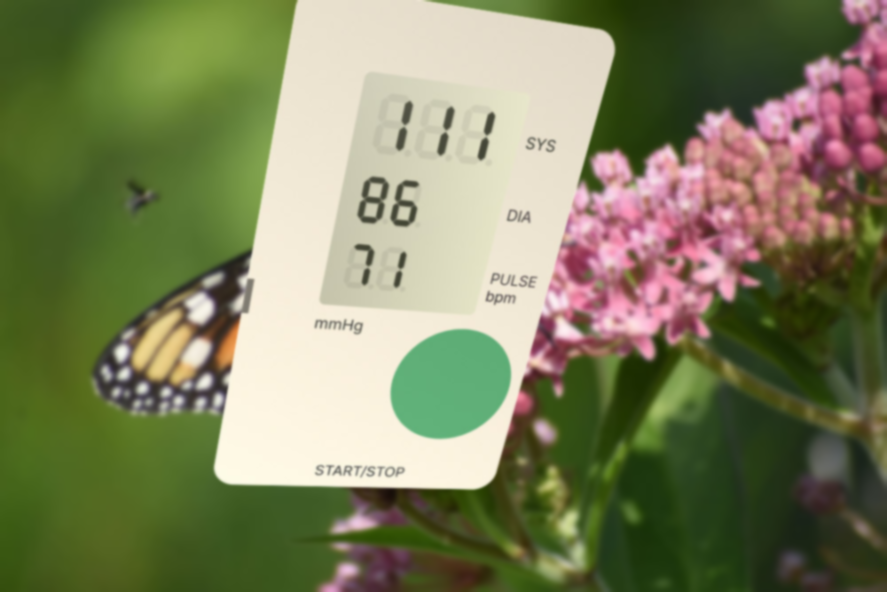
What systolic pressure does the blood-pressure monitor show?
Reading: 111 mmHg
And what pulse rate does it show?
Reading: 71 bpm
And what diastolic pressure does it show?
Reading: 86 mmHg
